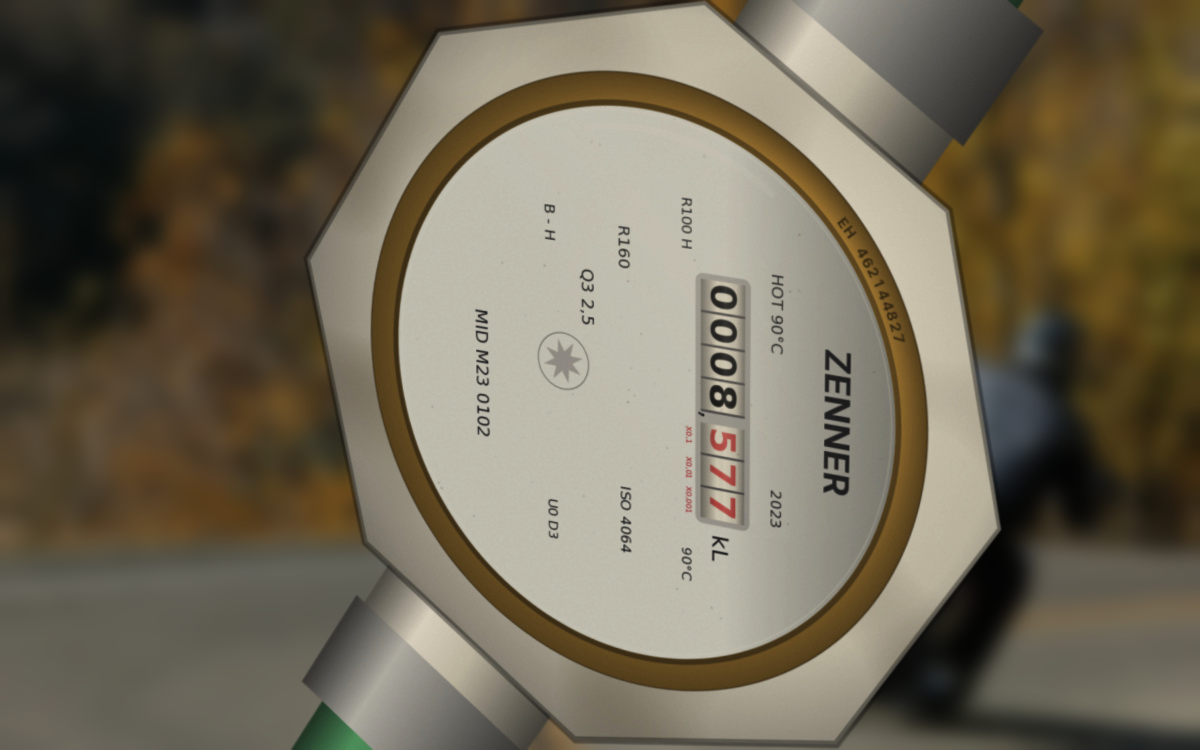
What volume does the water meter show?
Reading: 8.577 kL
